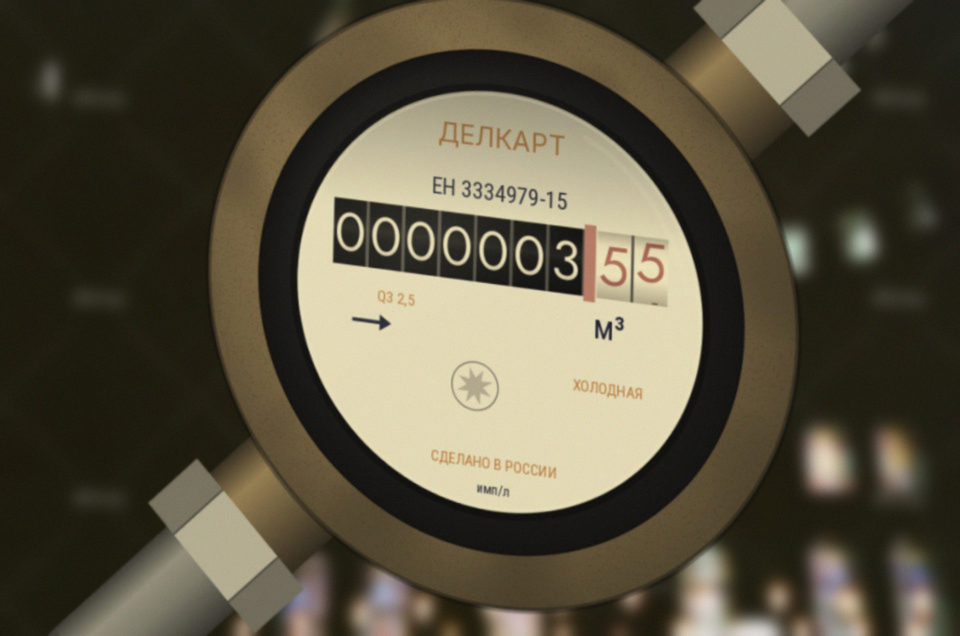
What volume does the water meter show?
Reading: 3.55 m³
